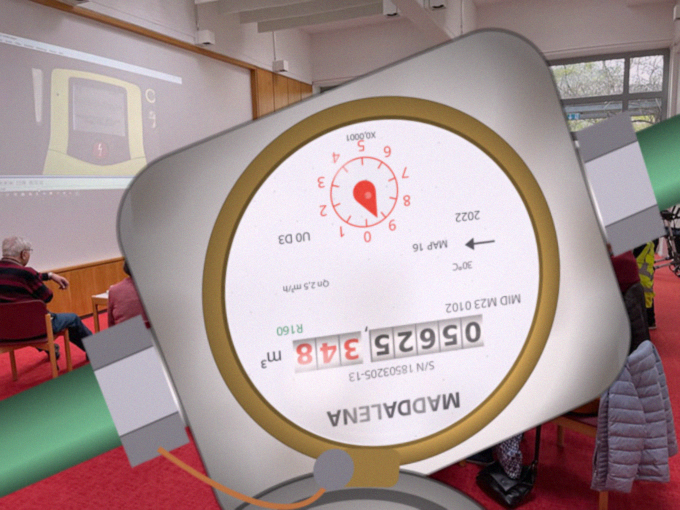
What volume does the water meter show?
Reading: 5625.3479 m³
